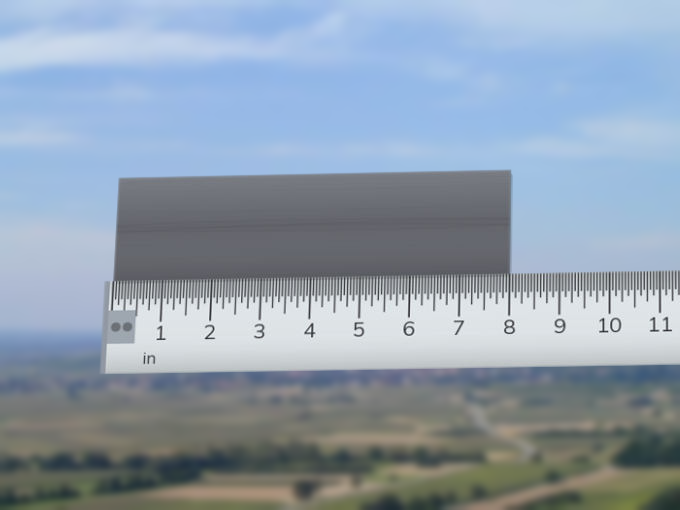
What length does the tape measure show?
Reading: 8 in
